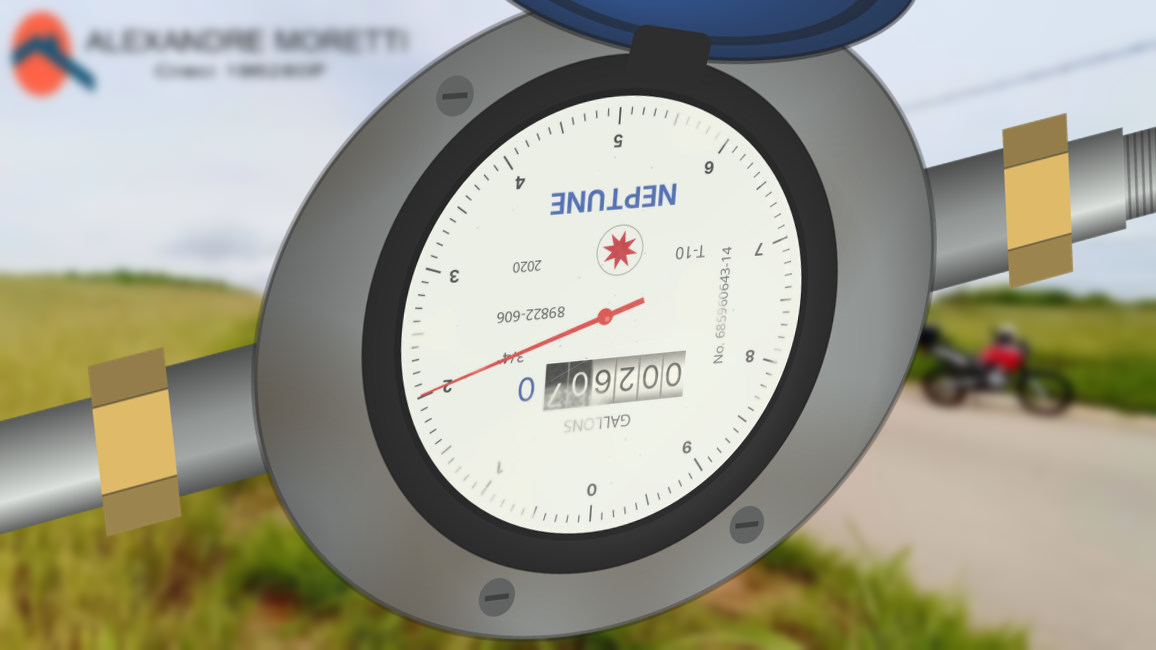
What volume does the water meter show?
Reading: 26072.0 gal
